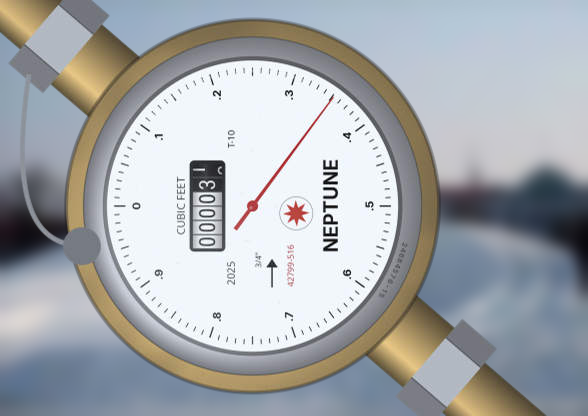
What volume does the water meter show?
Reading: 31.35 ft³
